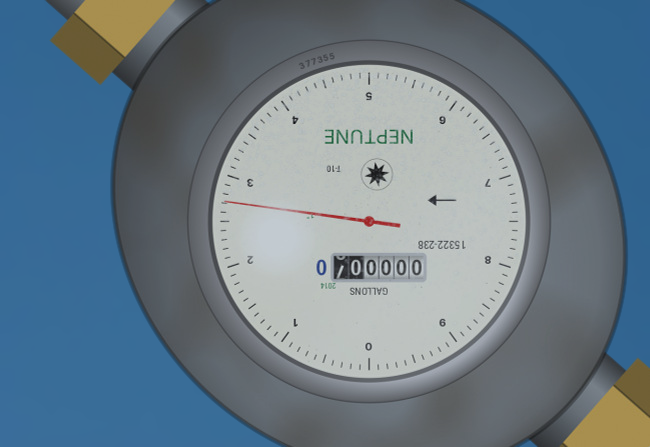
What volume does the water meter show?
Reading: 72.7 gal
